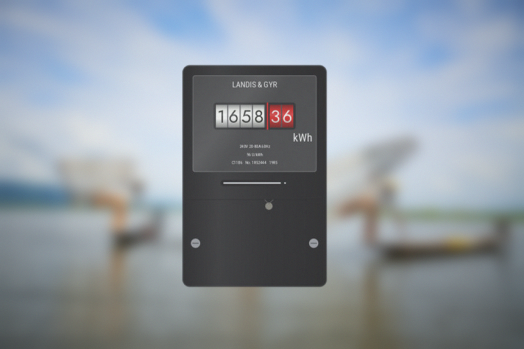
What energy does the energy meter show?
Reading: 1658.36 kWh
